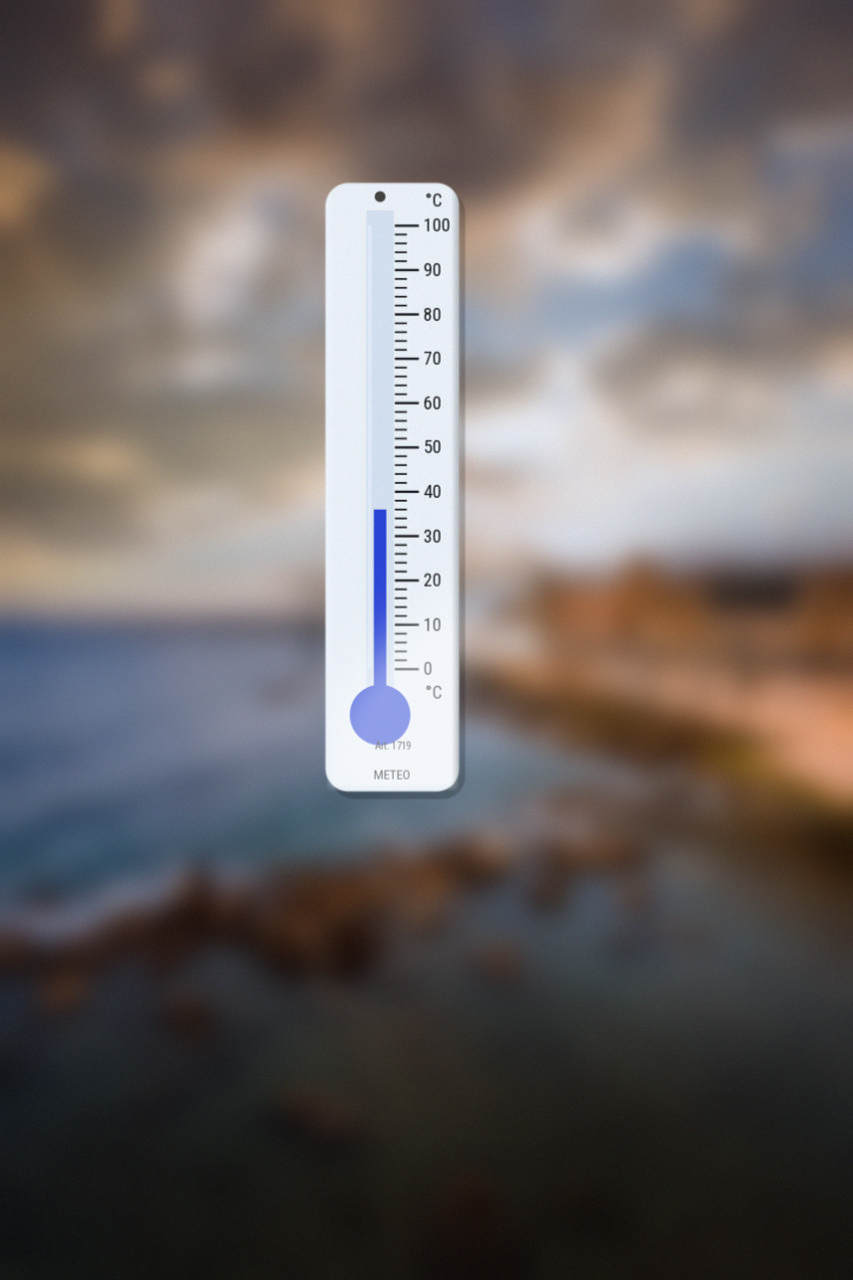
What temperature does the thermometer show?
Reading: 36 °C
